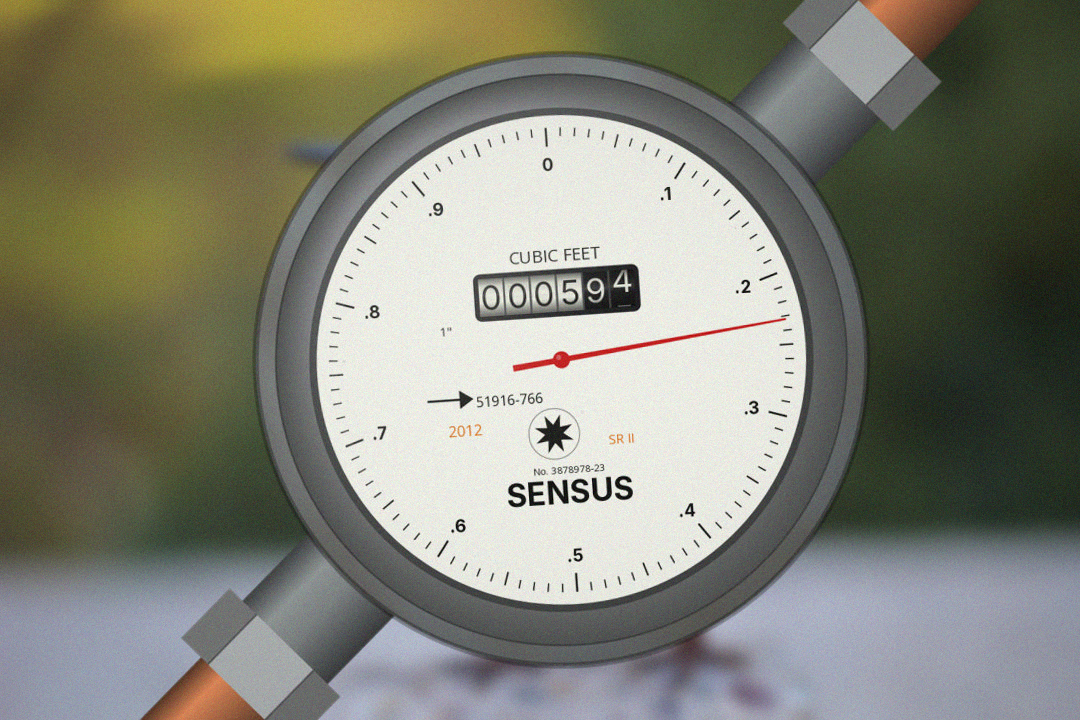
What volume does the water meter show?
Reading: 594.23 ft³
